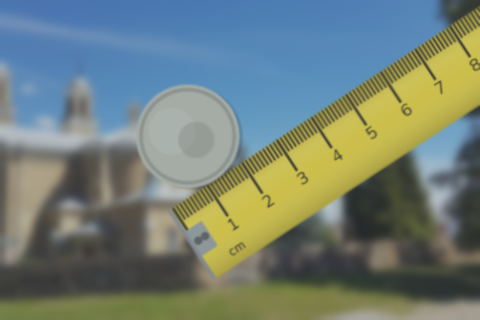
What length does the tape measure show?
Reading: 2.5 cm
